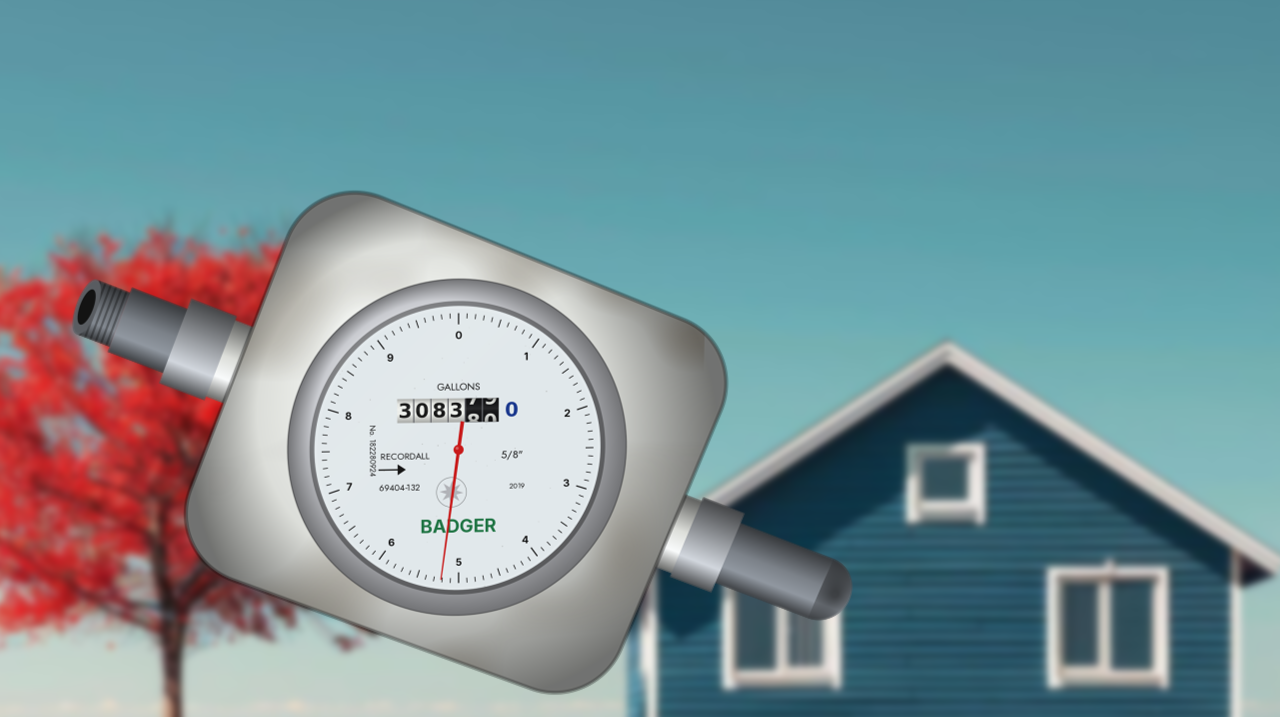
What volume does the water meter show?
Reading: 3083795.2 gal
